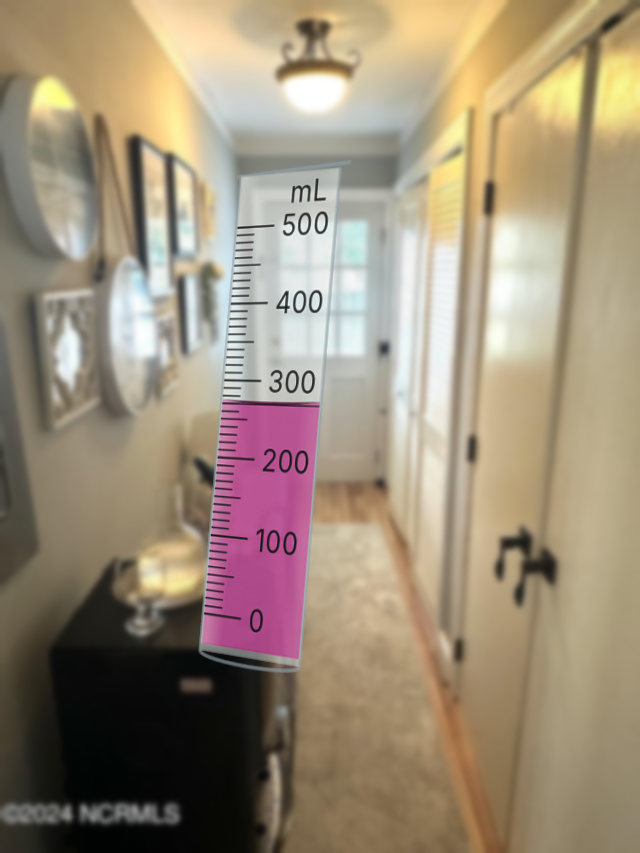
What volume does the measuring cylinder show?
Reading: 270 mL
